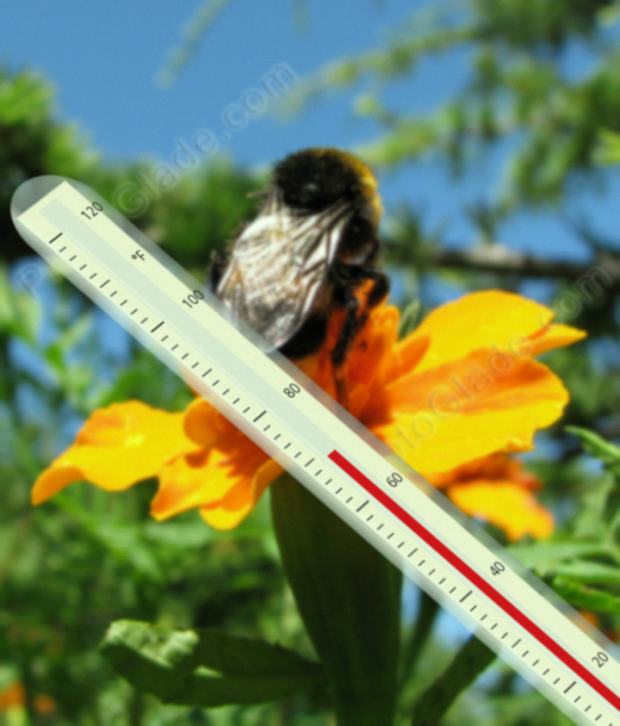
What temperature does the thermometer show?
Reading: 69 °F
